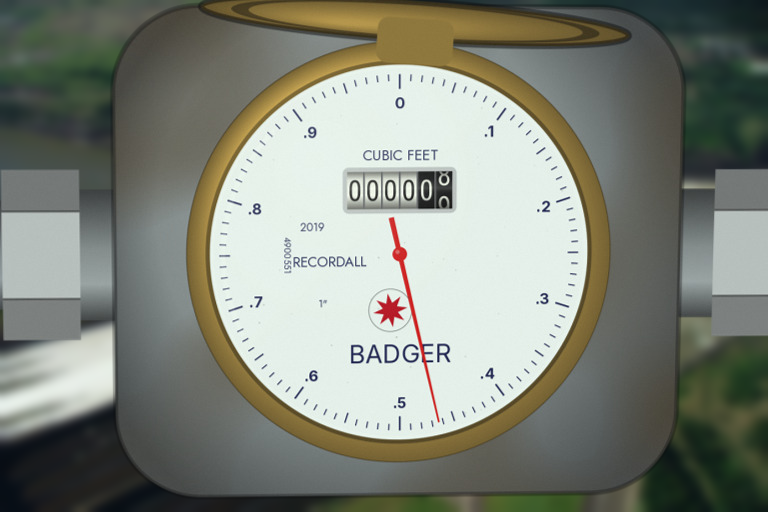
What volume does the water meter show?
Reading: 8.46 ft³
